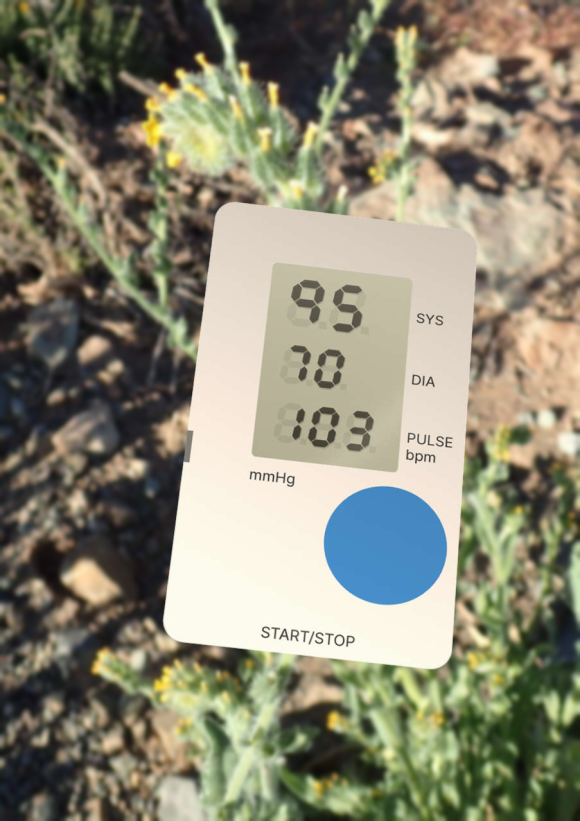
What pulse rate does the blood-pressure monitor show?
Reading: 103 bpm
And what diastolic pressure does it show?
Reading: 70 mmHg
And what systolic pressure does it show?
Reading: 95 mmHg
